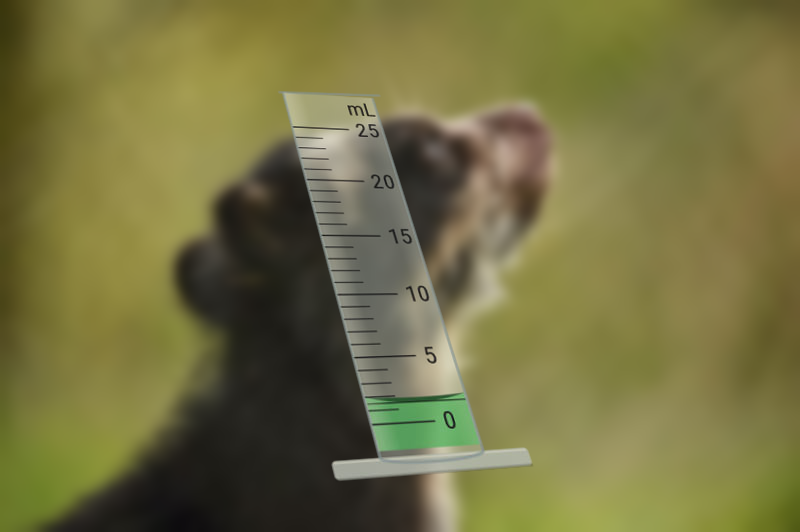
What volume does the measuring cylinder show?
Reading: 1.5 mL
